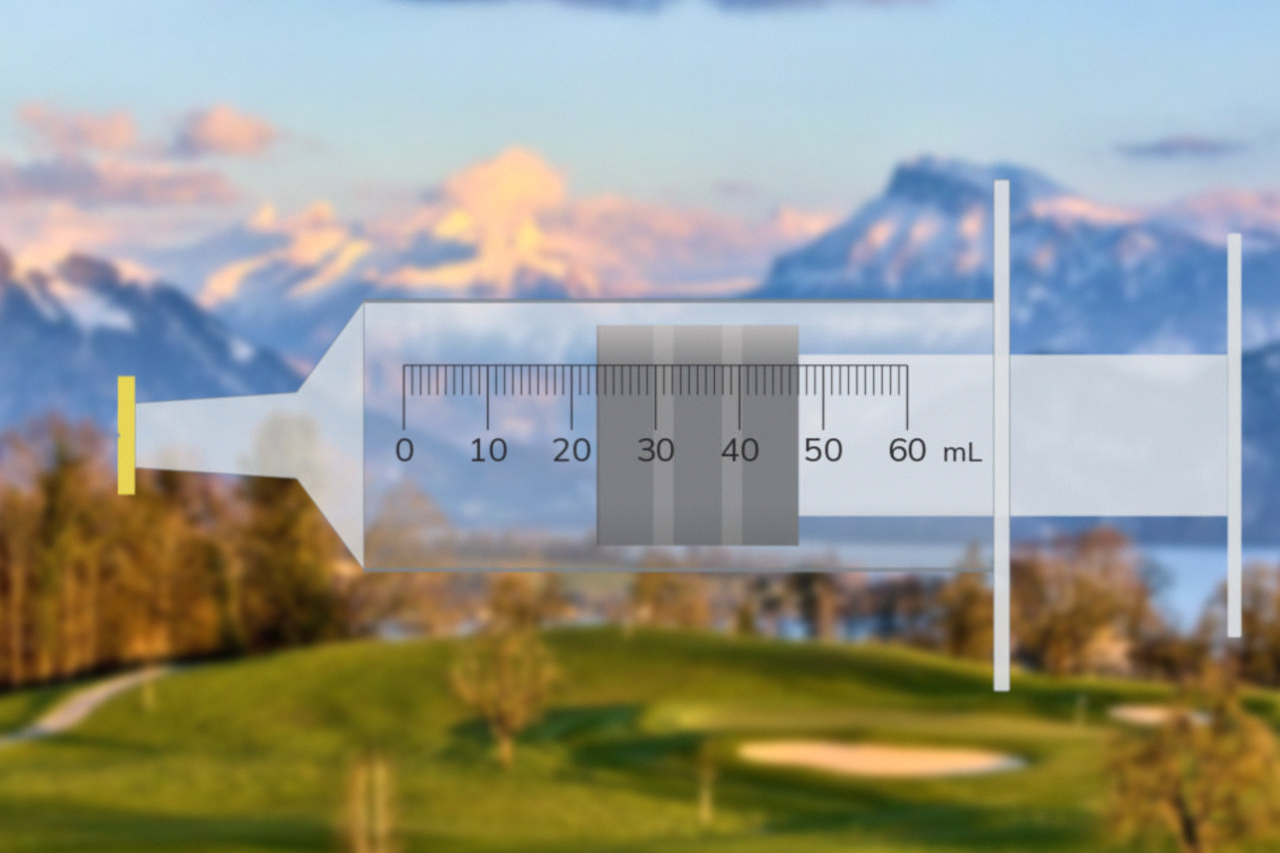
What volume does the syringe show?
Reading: 23 mL
